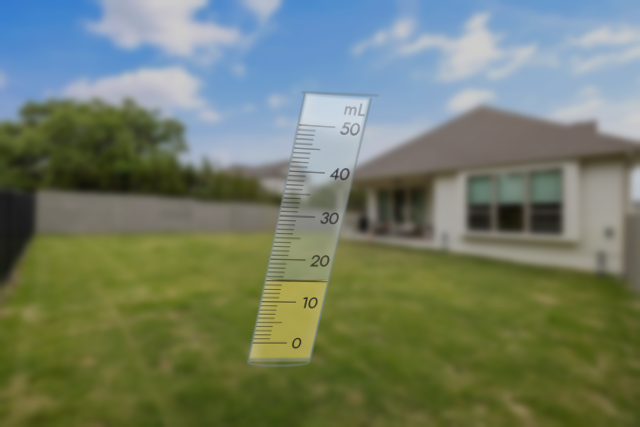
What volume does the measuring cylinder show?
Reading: 15 mL
